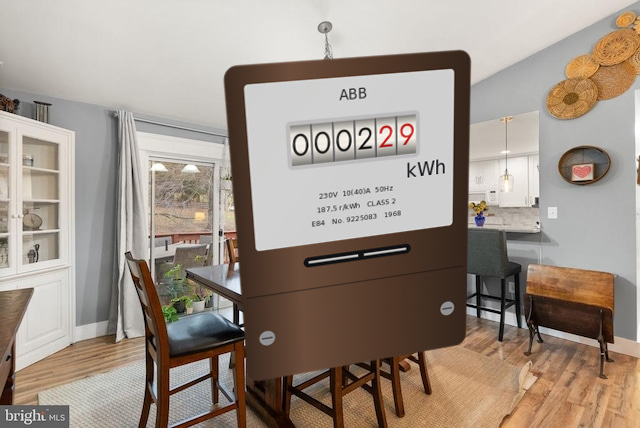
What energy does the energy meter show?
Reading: 2.29 kWh
